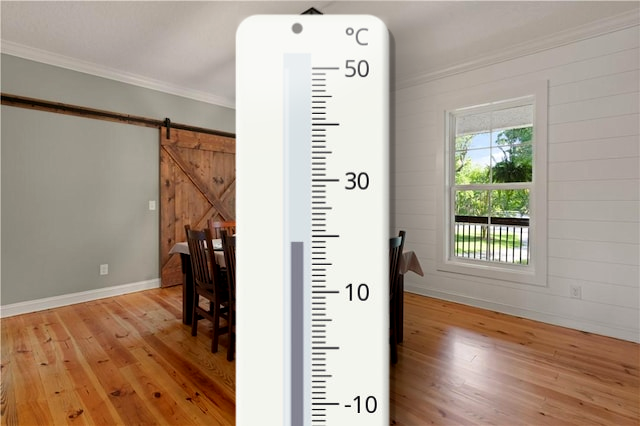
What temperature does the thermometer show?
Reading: 19 °C
